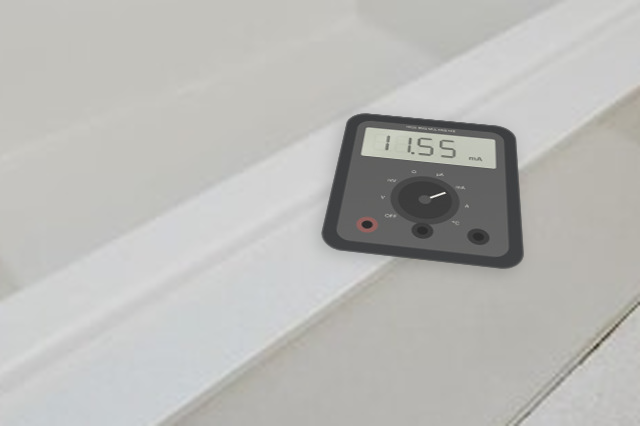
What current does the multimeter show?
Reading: 11.55 mA
